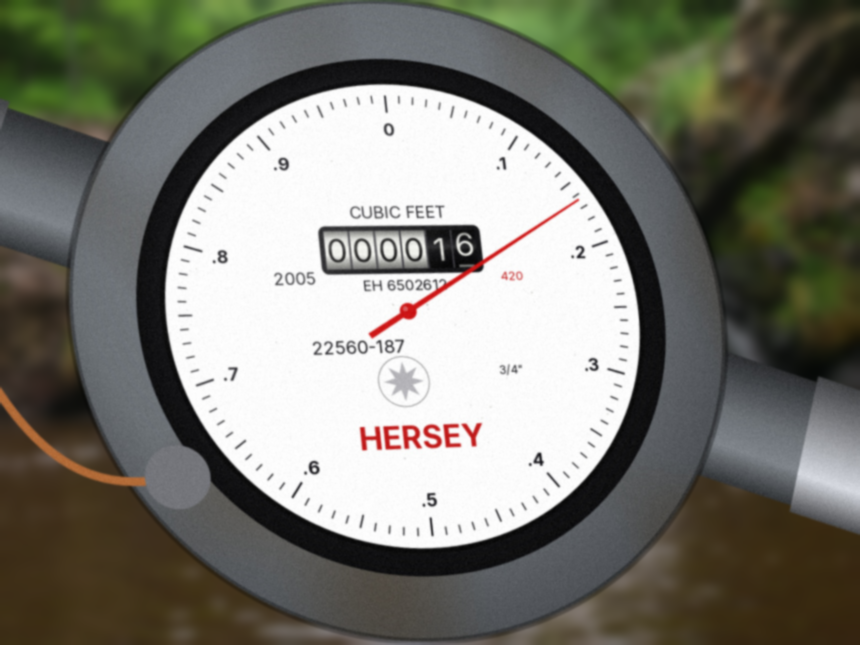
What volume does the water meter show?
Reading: 16.16 ft³
